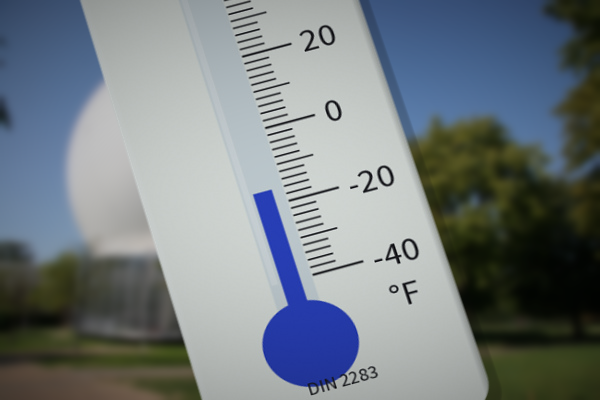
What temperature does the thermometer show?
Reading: -16 °F
